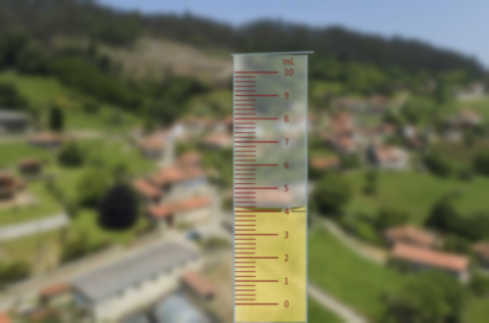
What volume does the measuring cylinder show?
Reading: 4 mL
